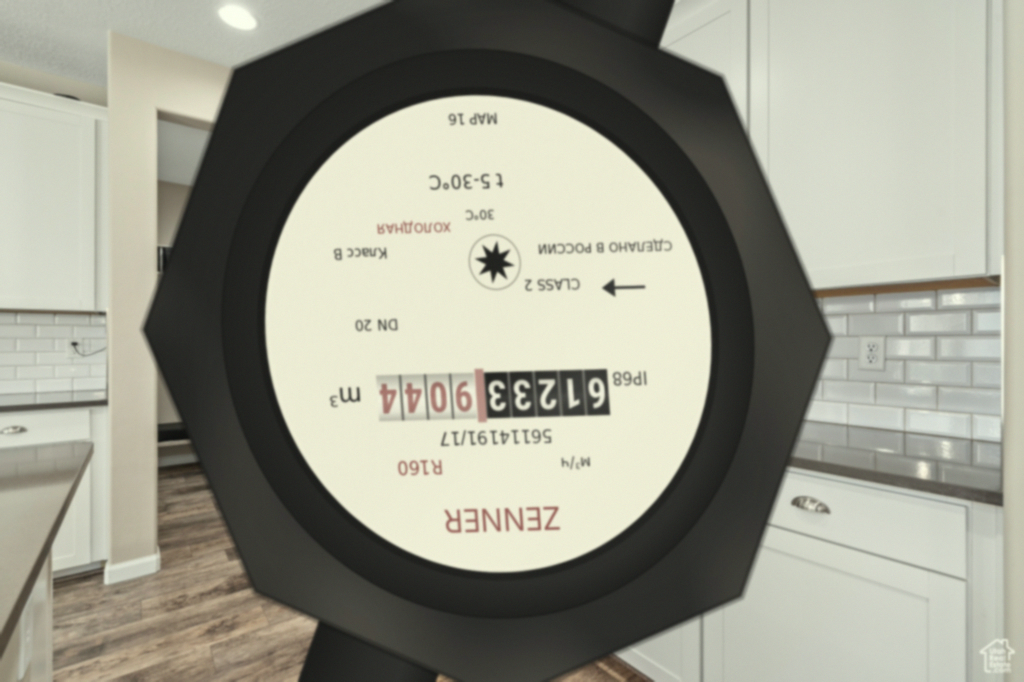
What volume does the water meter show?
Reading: 61233.9044 m³
